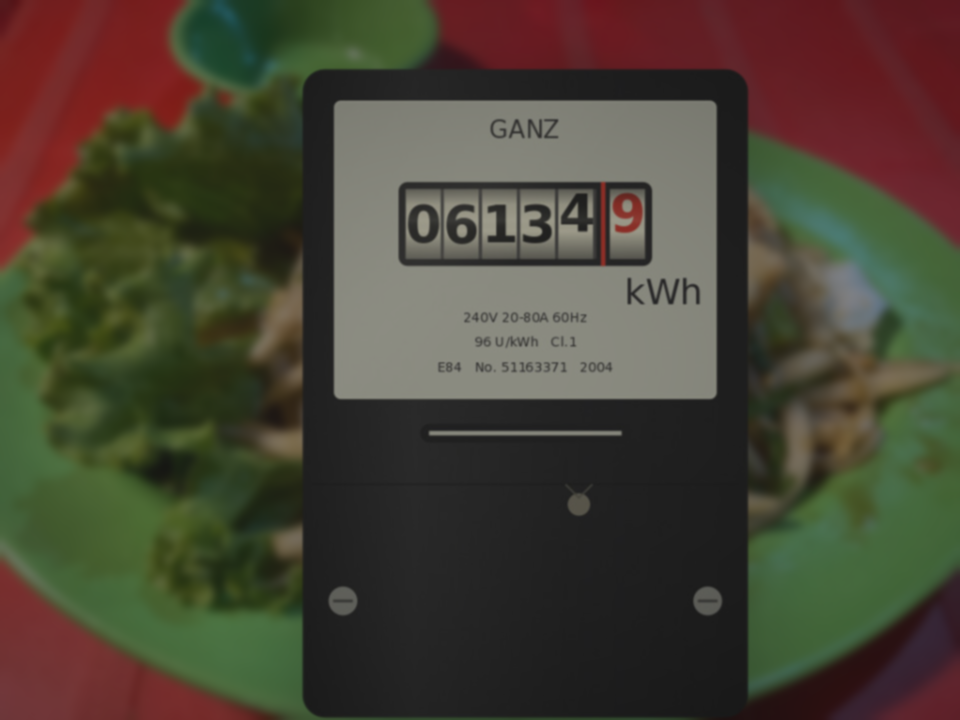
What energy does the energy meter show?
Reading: 6134.9 kWh
